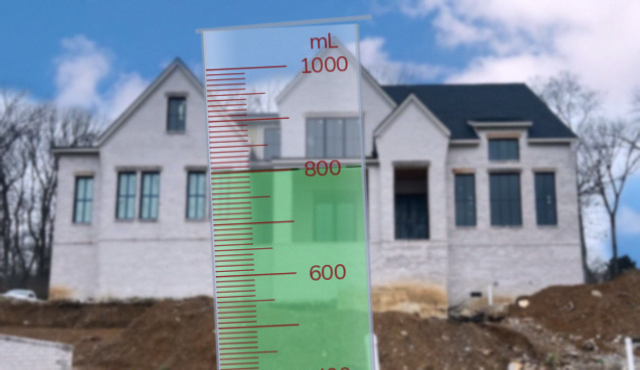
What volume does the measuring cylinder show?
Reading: 800 mL
